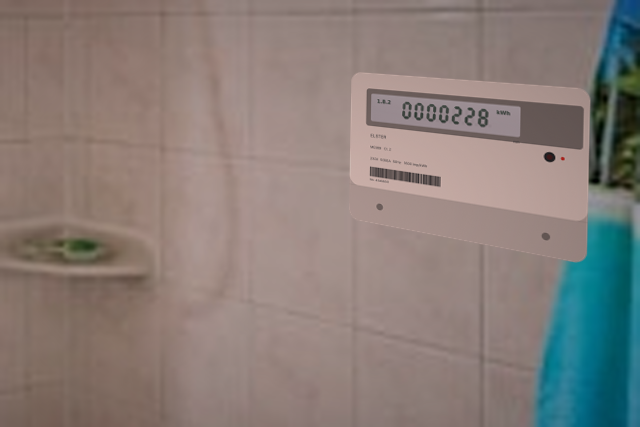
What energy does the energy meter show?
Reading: 228 kWh
